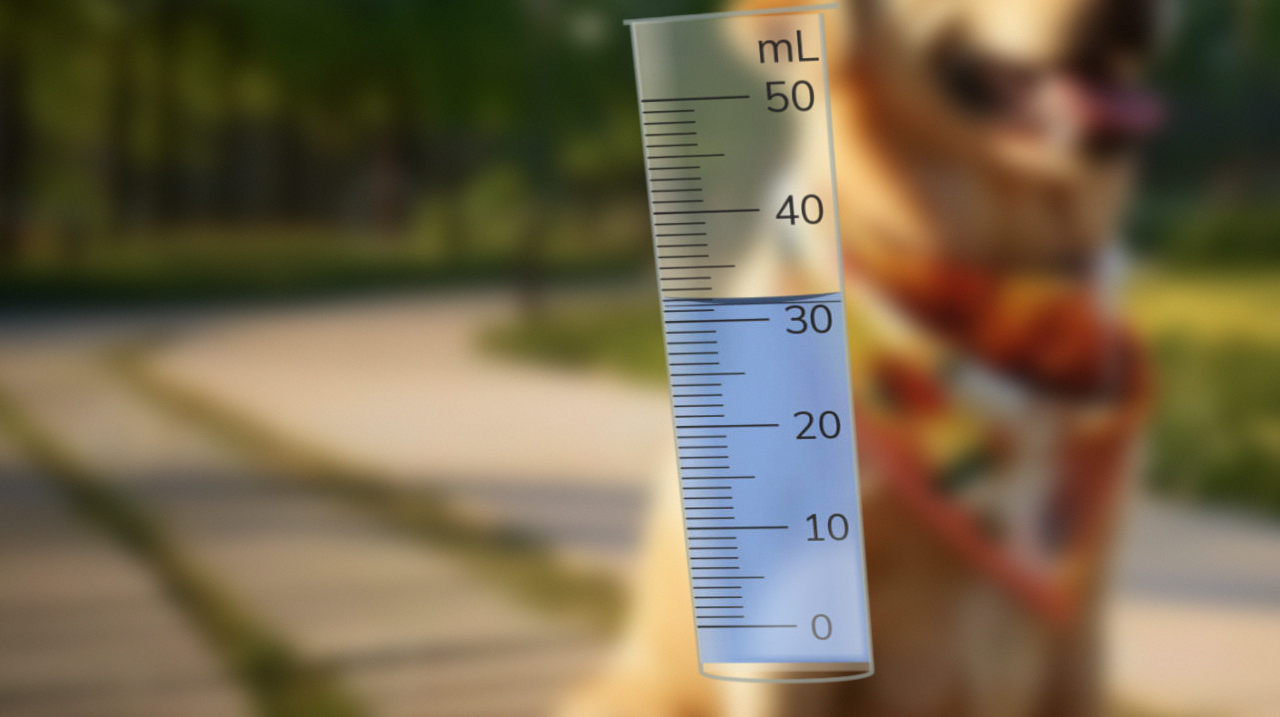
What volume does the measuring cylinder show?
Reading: 31.5 mL
